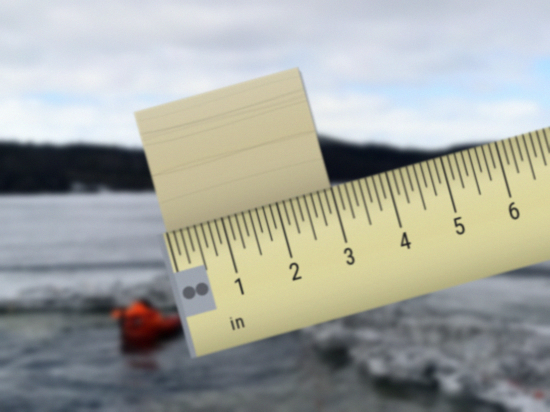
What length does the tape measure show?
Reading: 3 in
